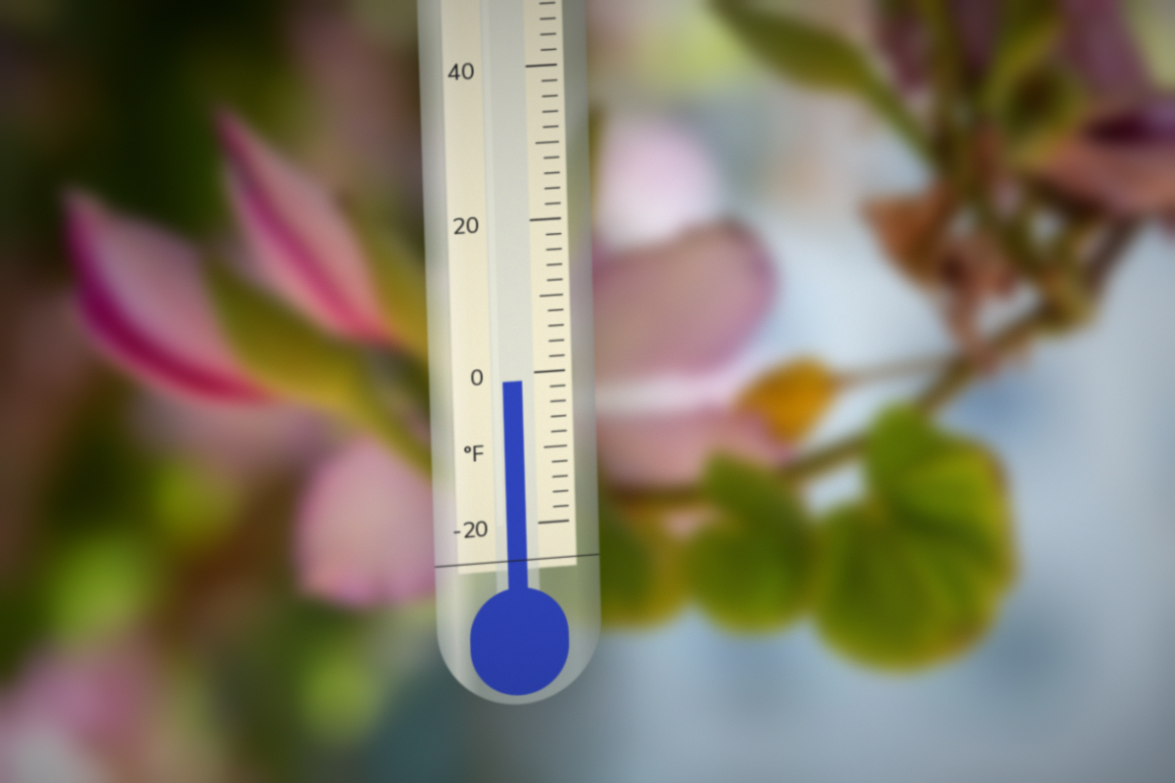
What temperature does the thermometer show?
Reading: -1 °F
